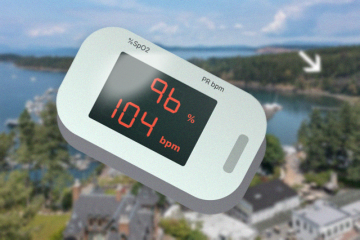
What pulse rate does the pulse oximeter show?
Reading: 104 bpm
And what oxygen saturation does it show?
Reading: 96 %
